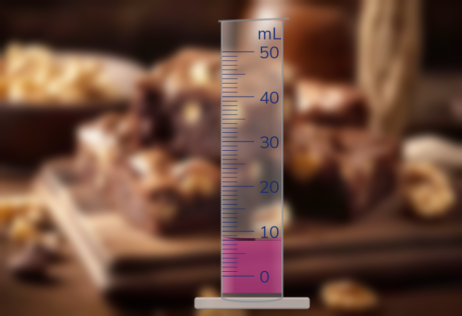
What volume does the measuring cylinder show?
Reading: 8 mL
